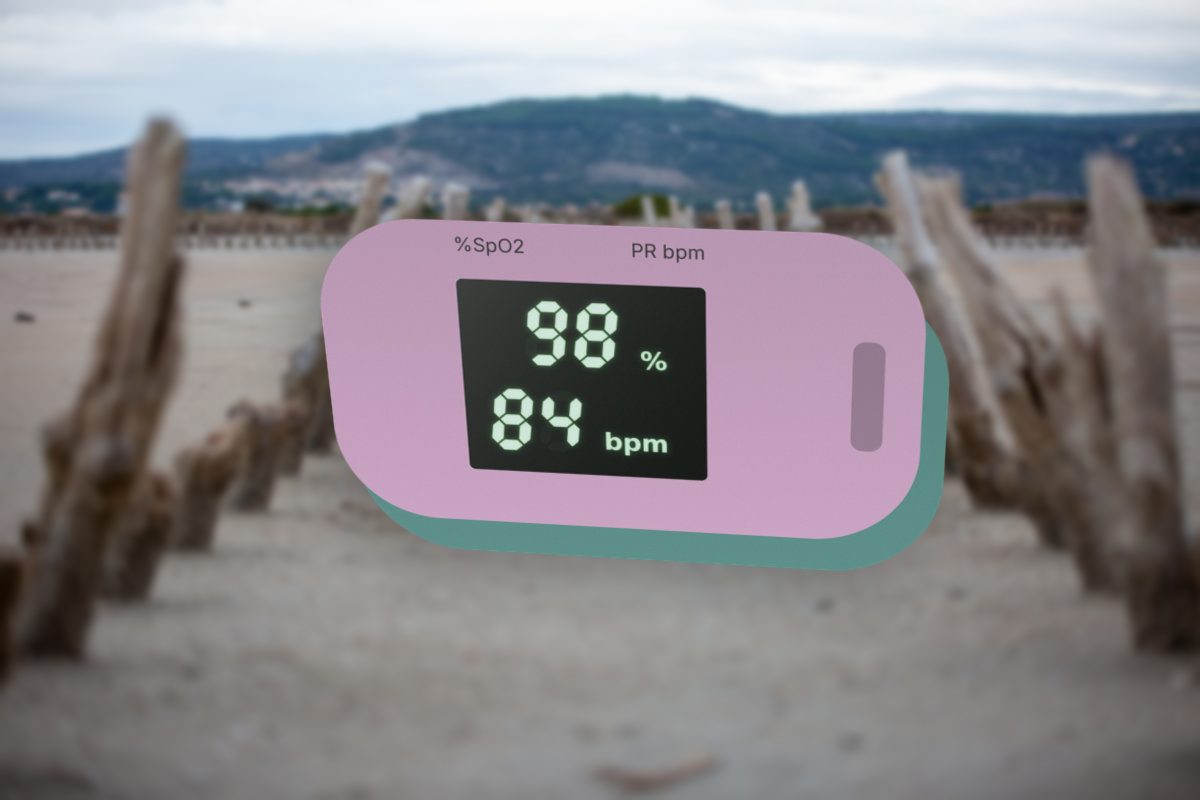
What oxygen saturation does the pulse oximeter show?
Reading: 98 %
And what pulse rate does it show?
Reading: 84 bpm
